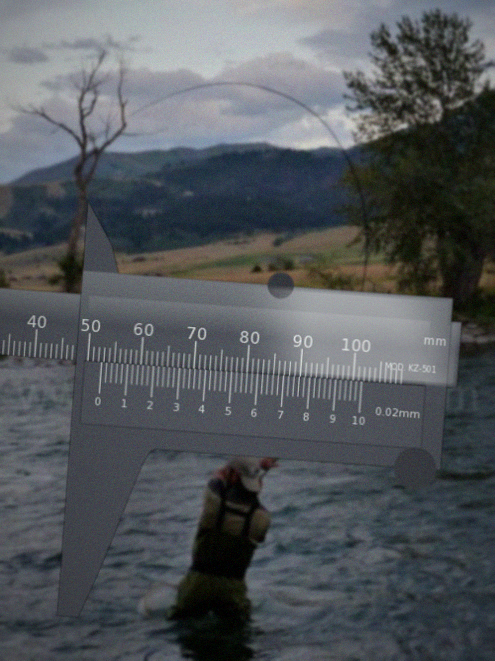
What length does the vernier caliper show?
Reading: 52.6 mm
